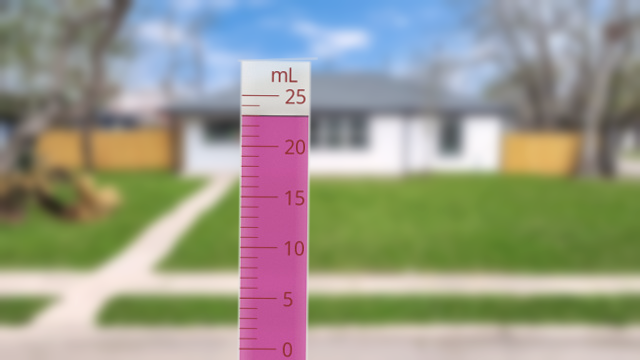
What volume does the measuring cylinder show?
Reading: 23 mL
